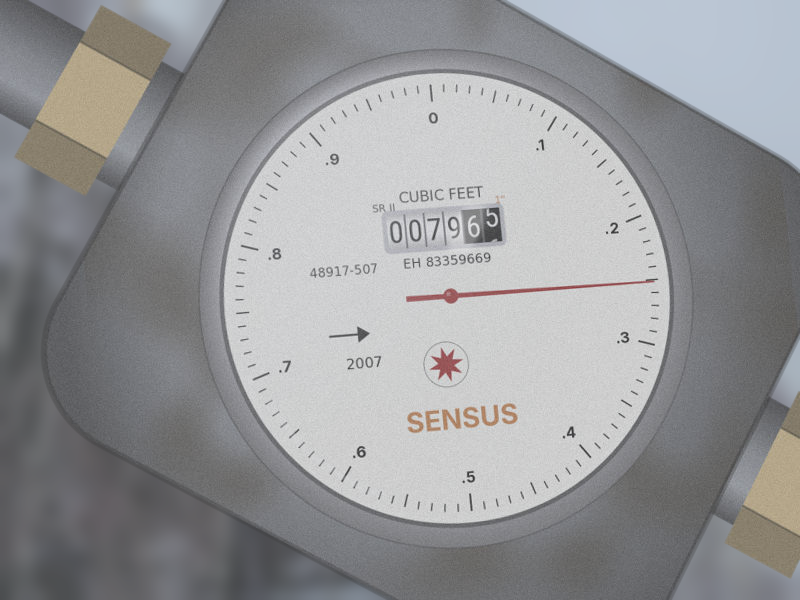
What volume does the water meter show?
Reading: 7965.25 ft³
